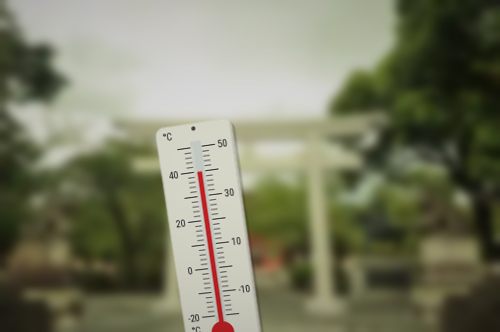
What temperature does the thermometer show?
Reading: 40 °C
